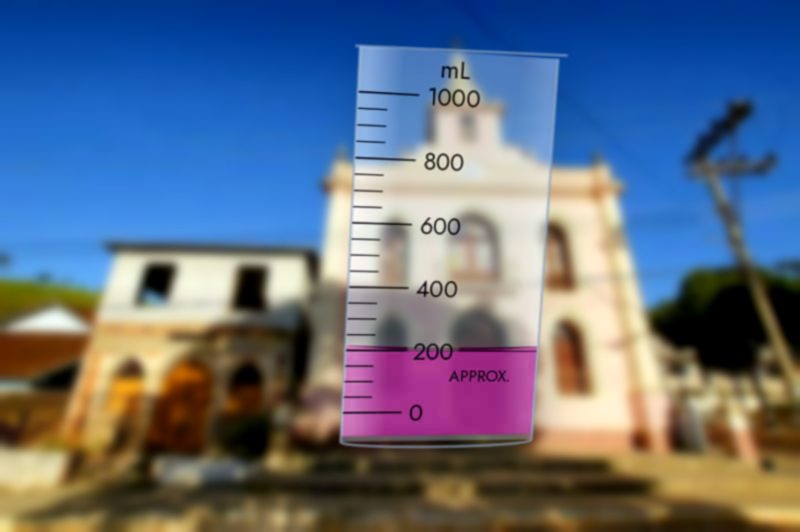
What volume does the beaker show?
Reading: 200 mL
